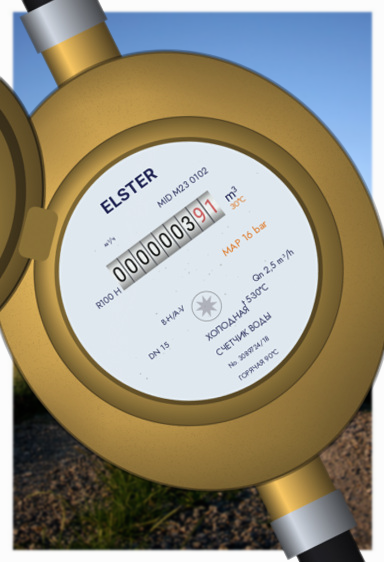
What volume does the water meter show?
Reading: 3.91 m³
